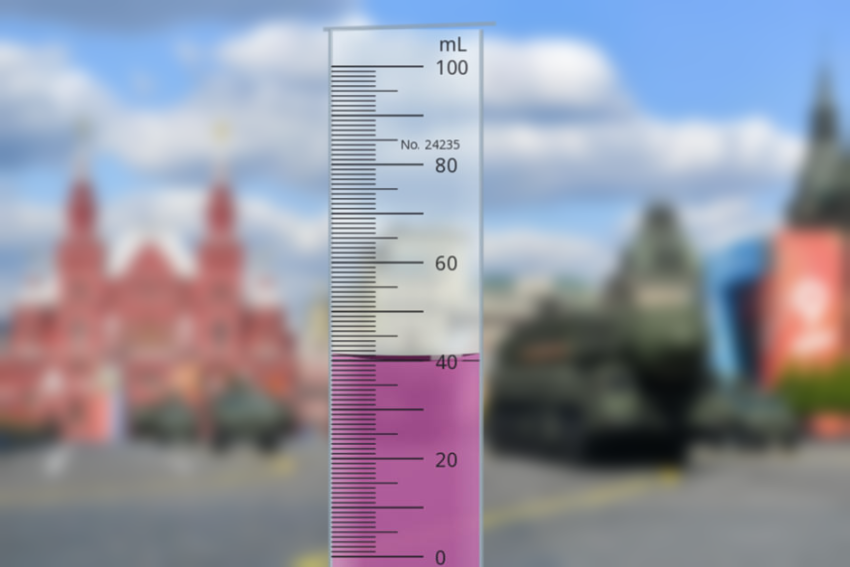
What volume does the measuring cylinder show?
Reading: 40 mL
